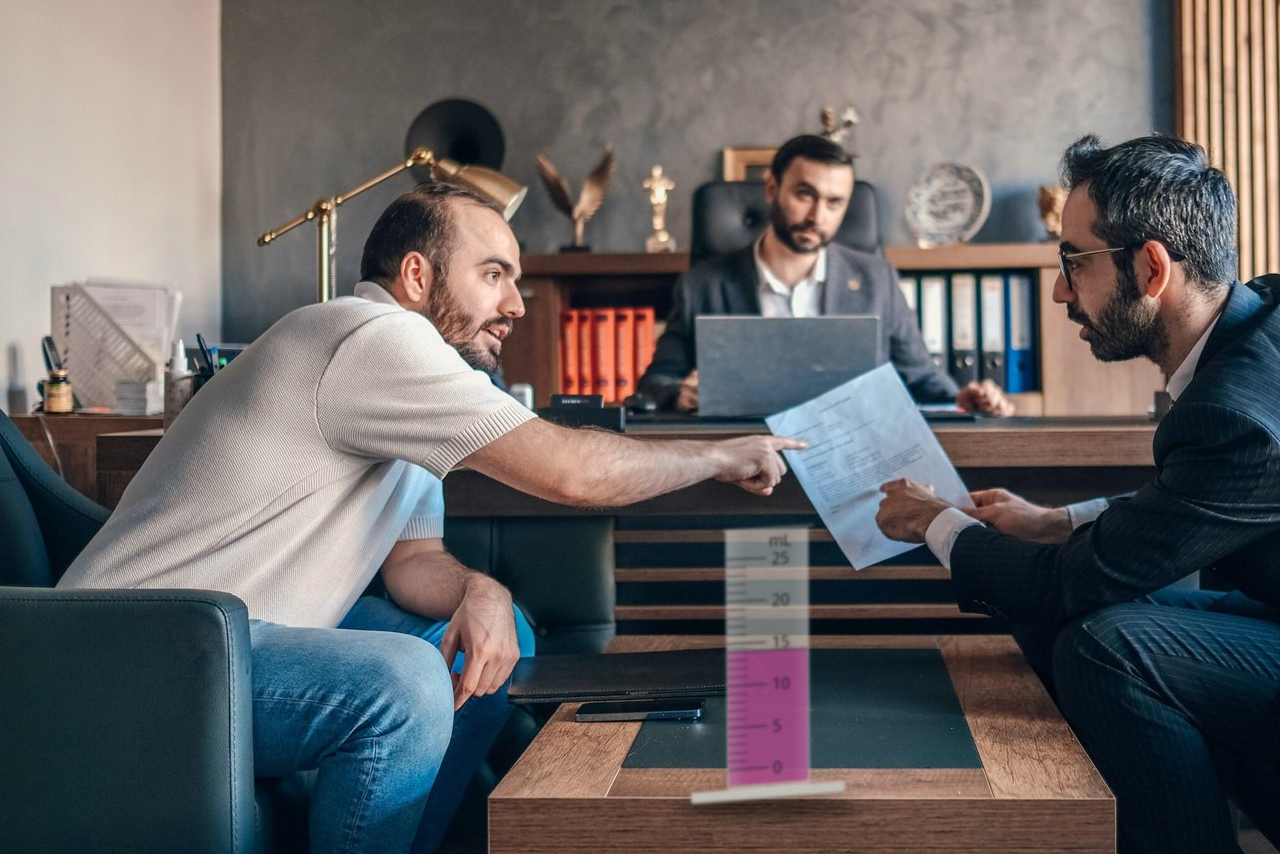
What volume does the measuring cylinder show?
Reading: 14 mL
